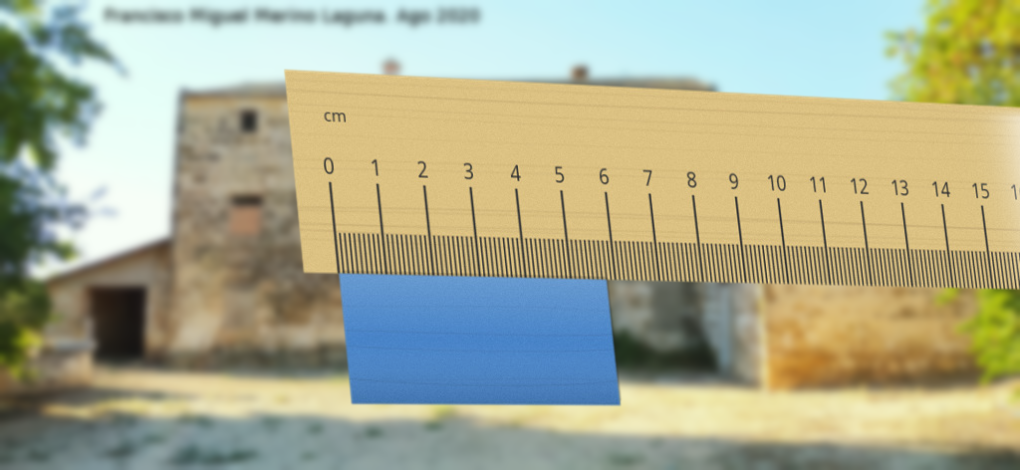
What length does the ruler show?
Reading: 5.8 cm
